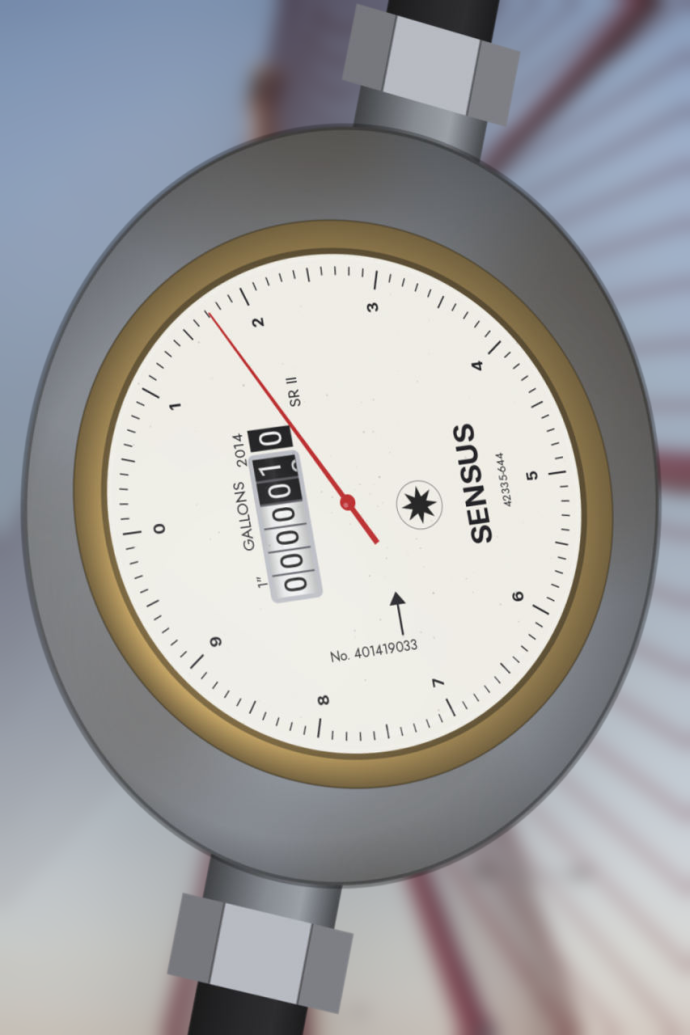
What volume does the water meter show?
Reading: 11.7 gal
